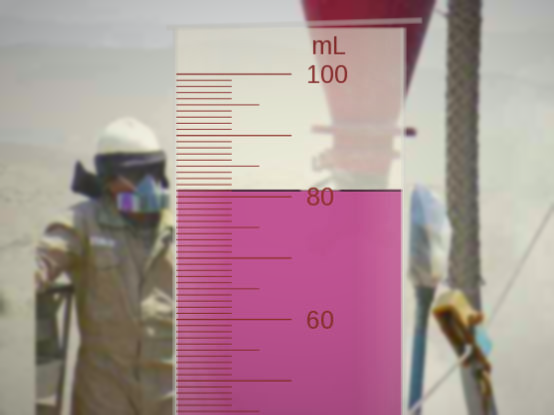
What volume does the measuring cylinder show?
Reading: 81 mL
